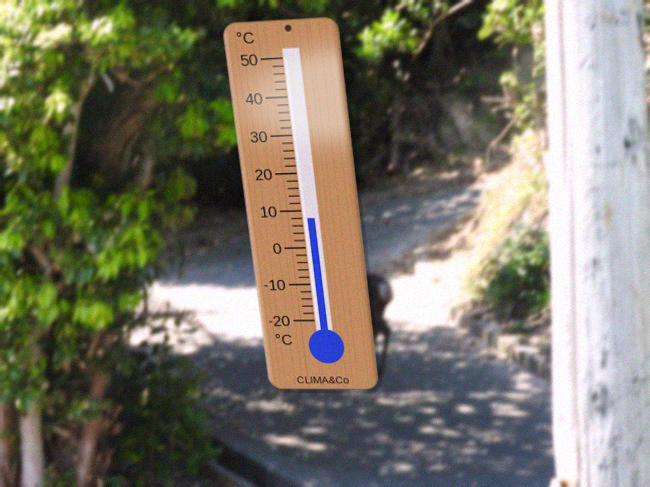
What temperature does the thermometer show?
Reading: 8 °C
